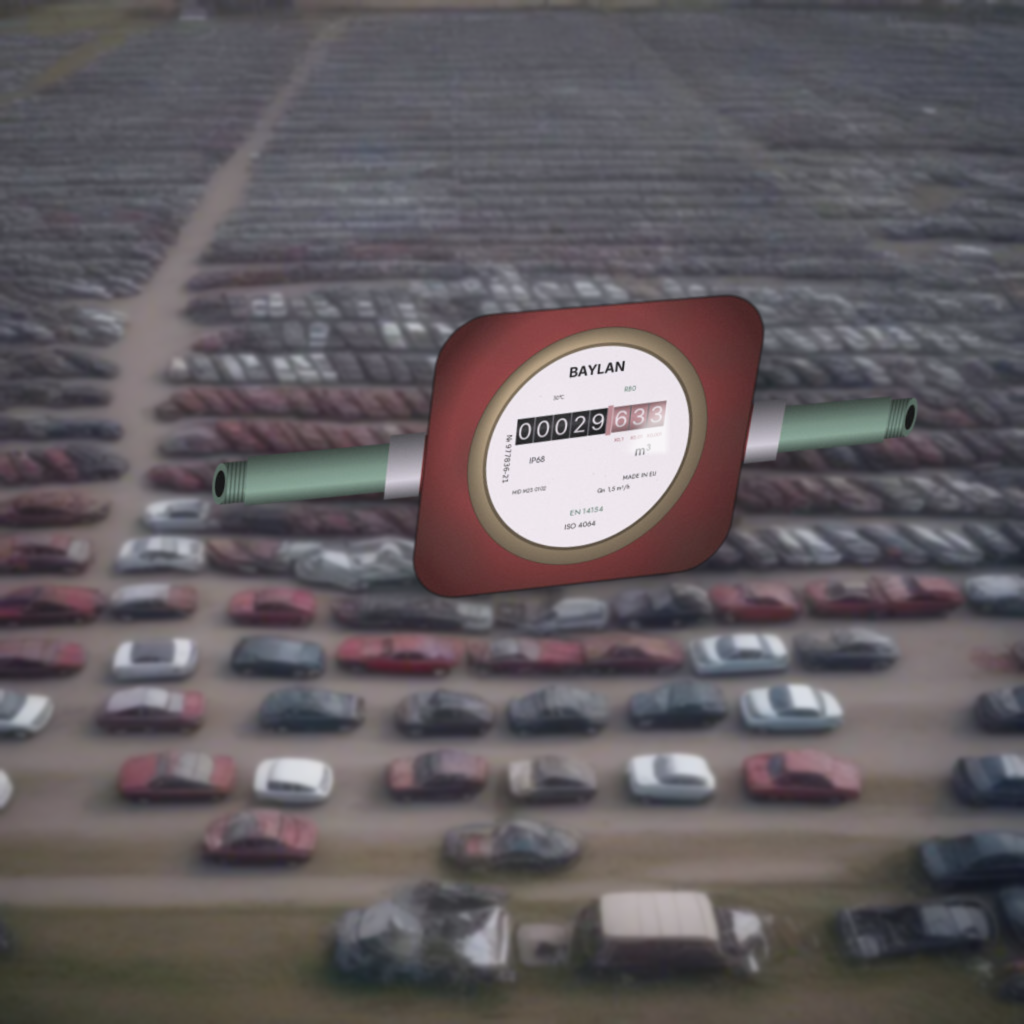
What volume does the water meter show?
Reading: 29.633 m³
